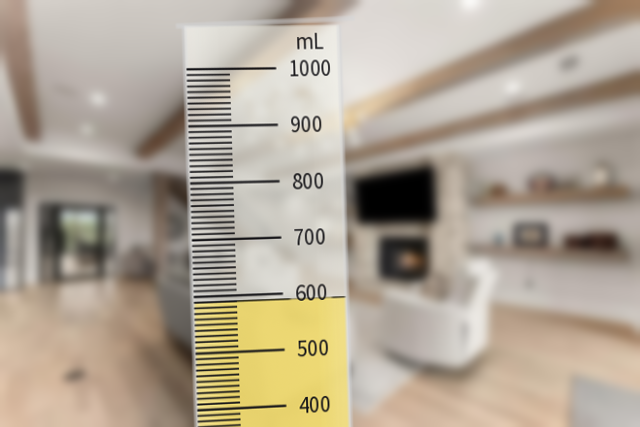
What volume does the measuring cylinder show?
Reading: 590 mL
